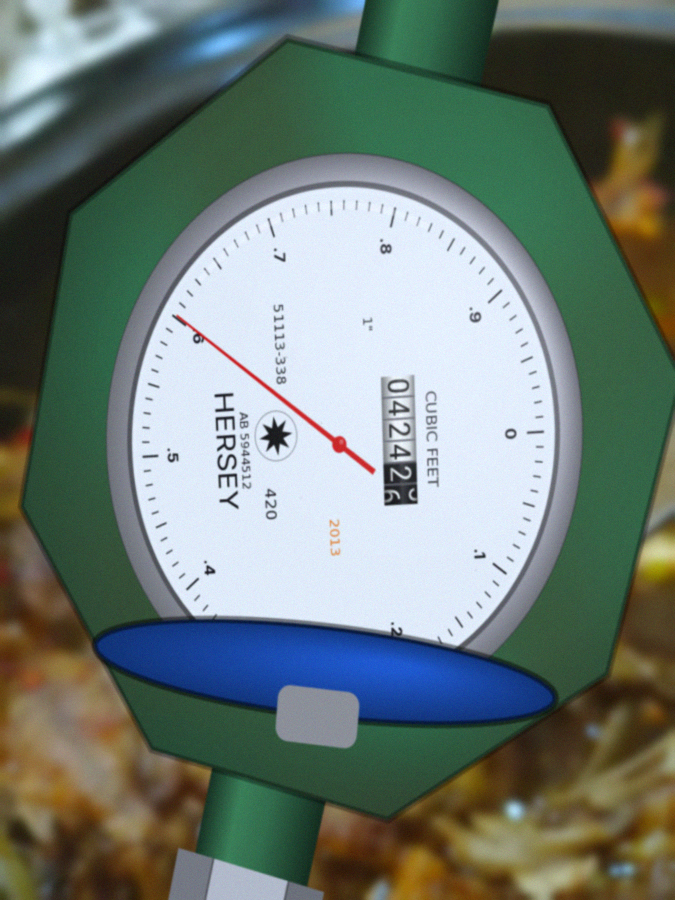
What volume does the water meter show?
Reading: 42425.60 ft³
